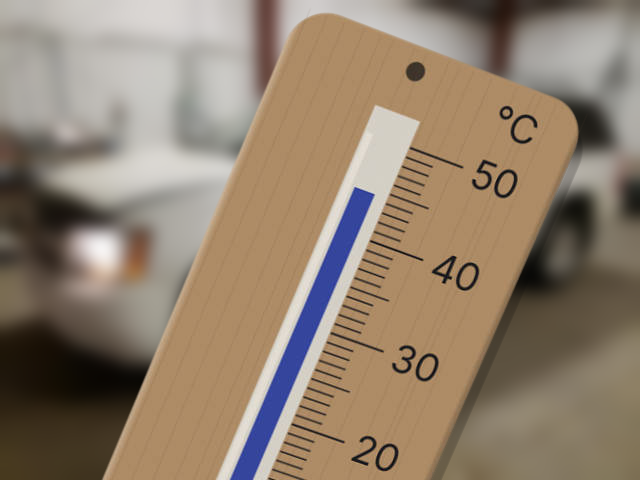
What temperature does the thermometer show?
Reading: 44.5 °C
